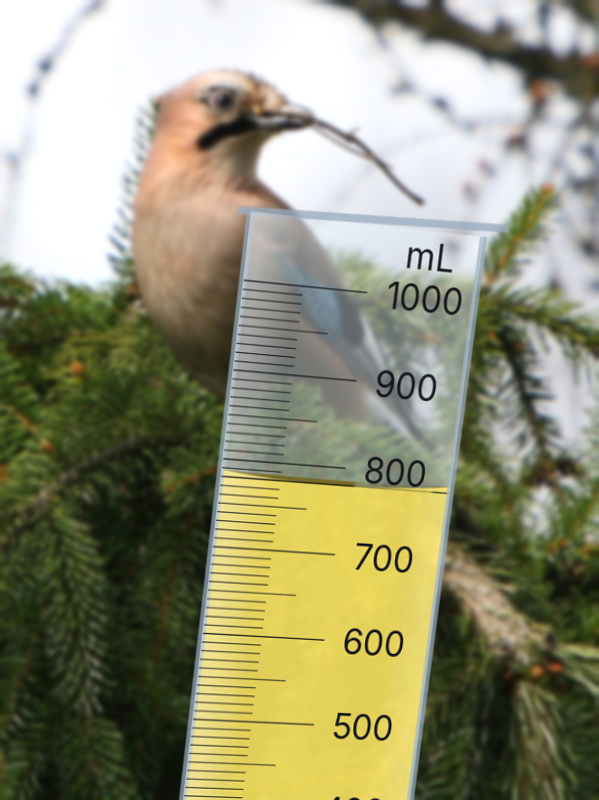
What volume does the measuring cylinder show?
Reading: 780 mL
